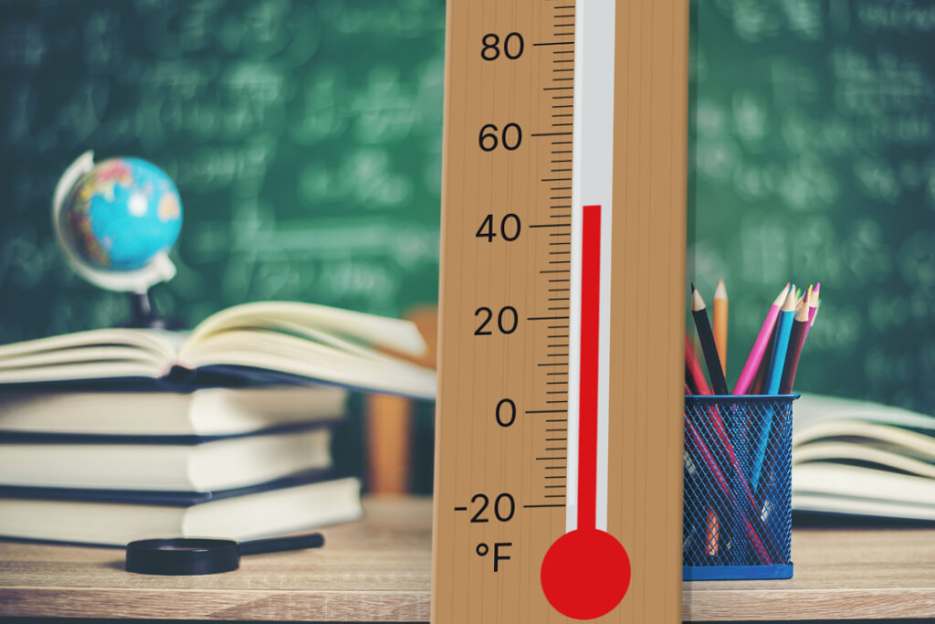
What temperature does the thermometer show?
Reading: 44 °F
